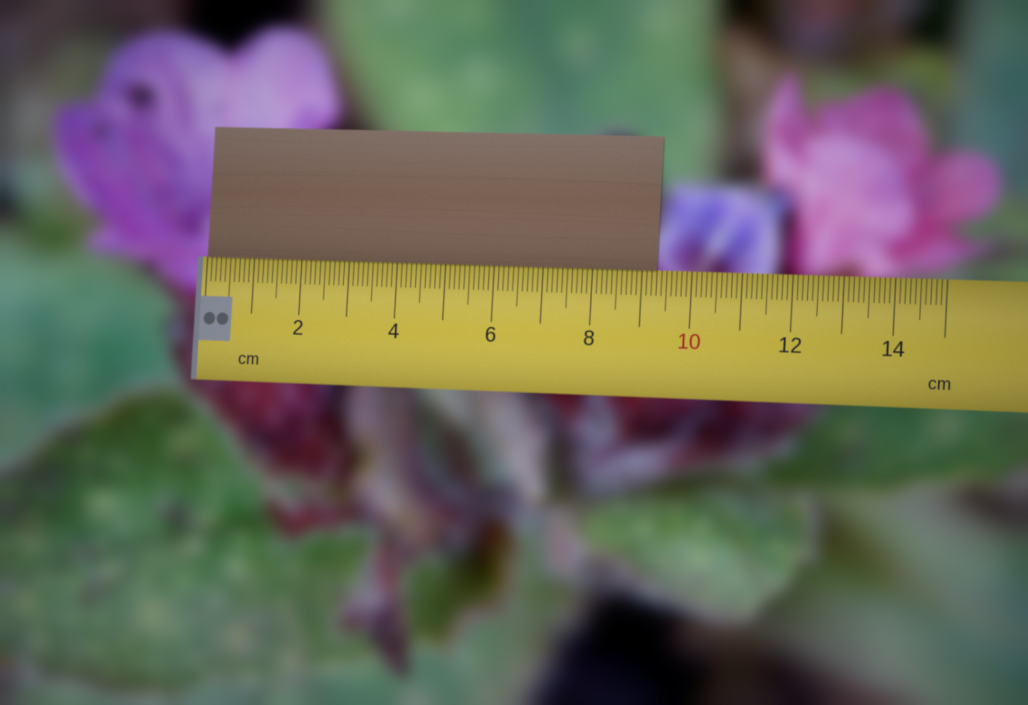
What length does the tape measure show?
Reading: 9.3 cm
